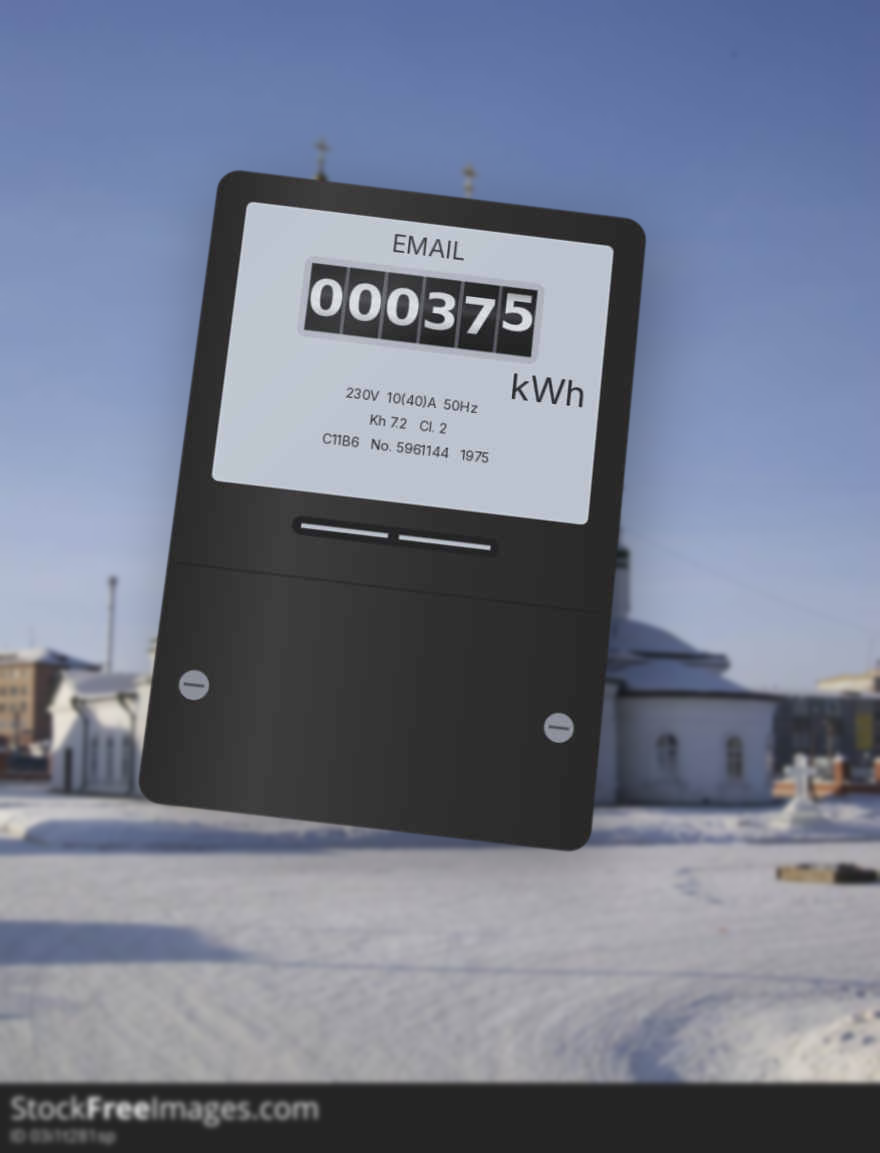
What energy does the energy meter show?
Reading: 375 kWh
